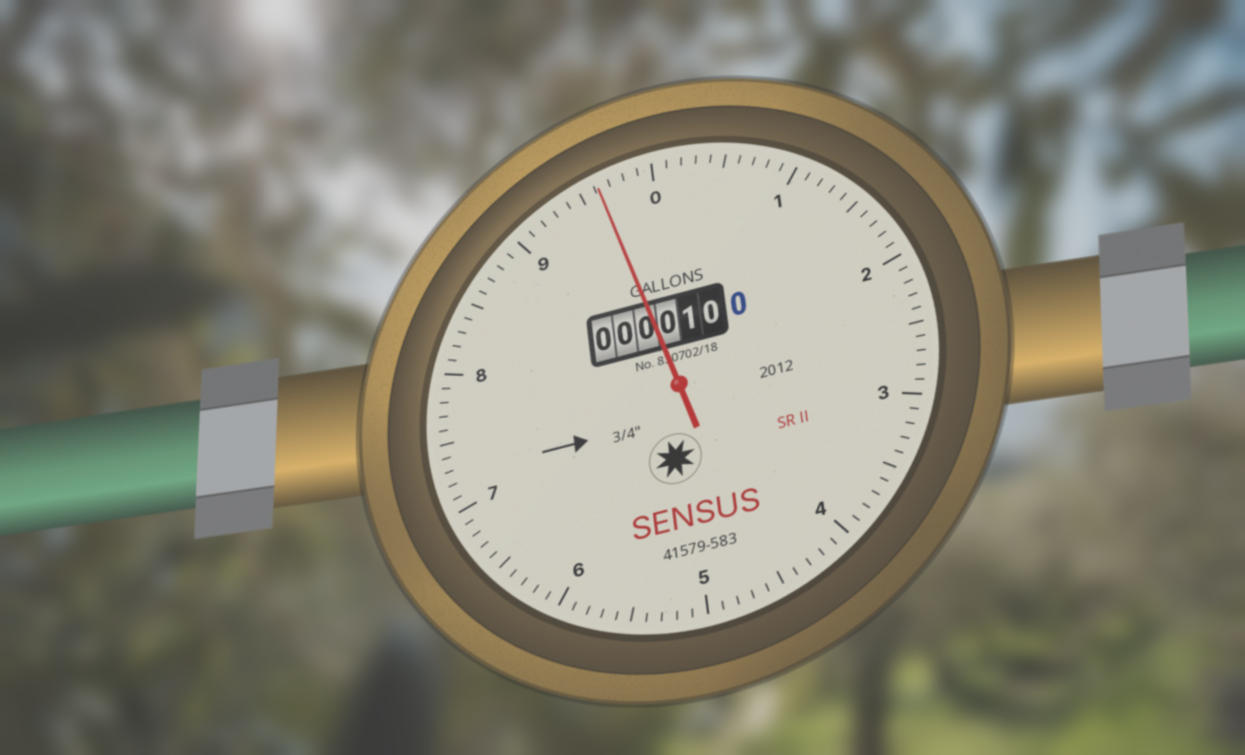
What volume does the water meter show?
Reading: 99.6 gal
